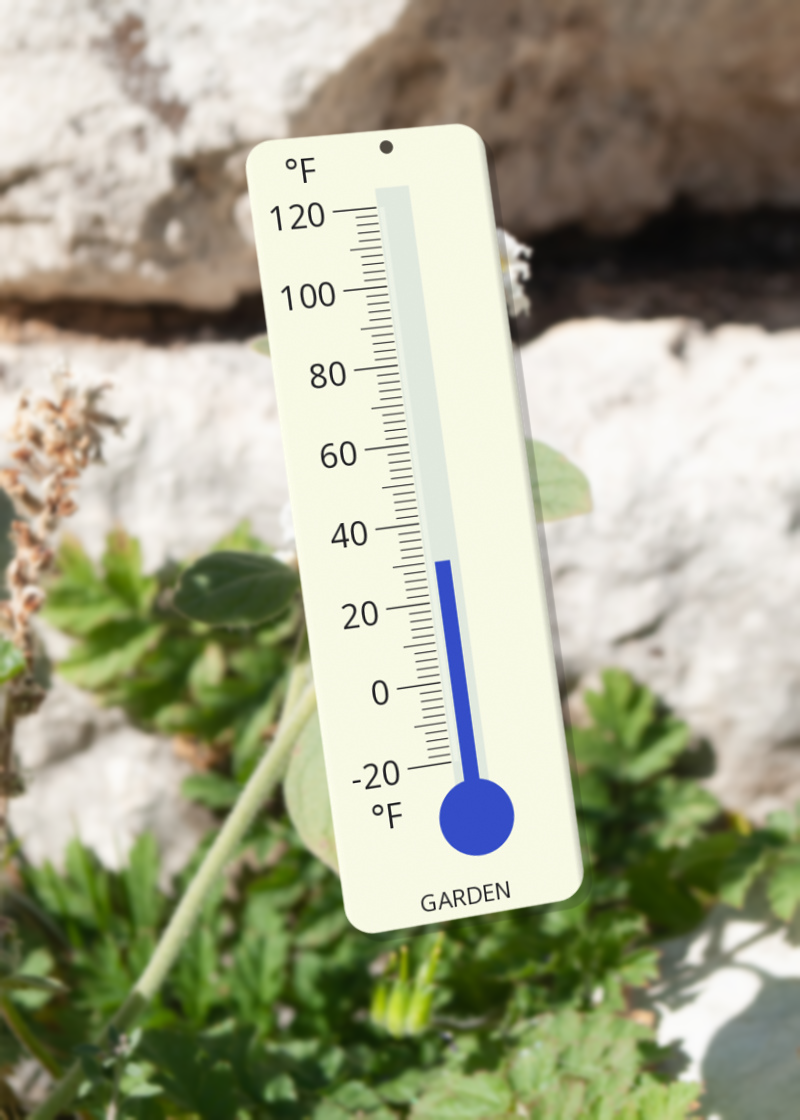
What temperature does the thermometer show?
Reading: 30 °F
